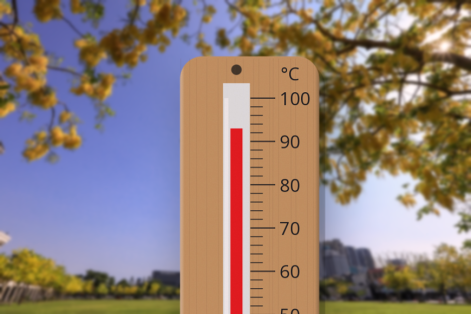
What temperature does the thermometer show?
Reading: 93 °C
